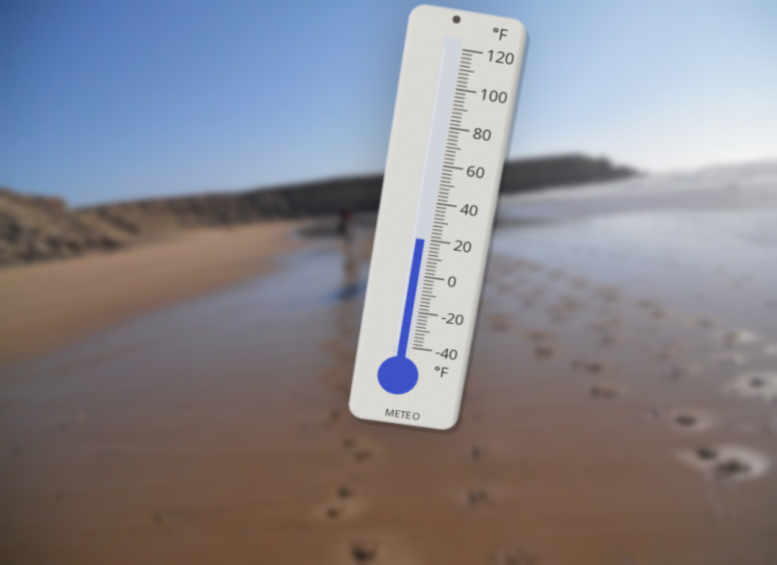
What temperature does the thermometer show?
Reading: 20 °F
